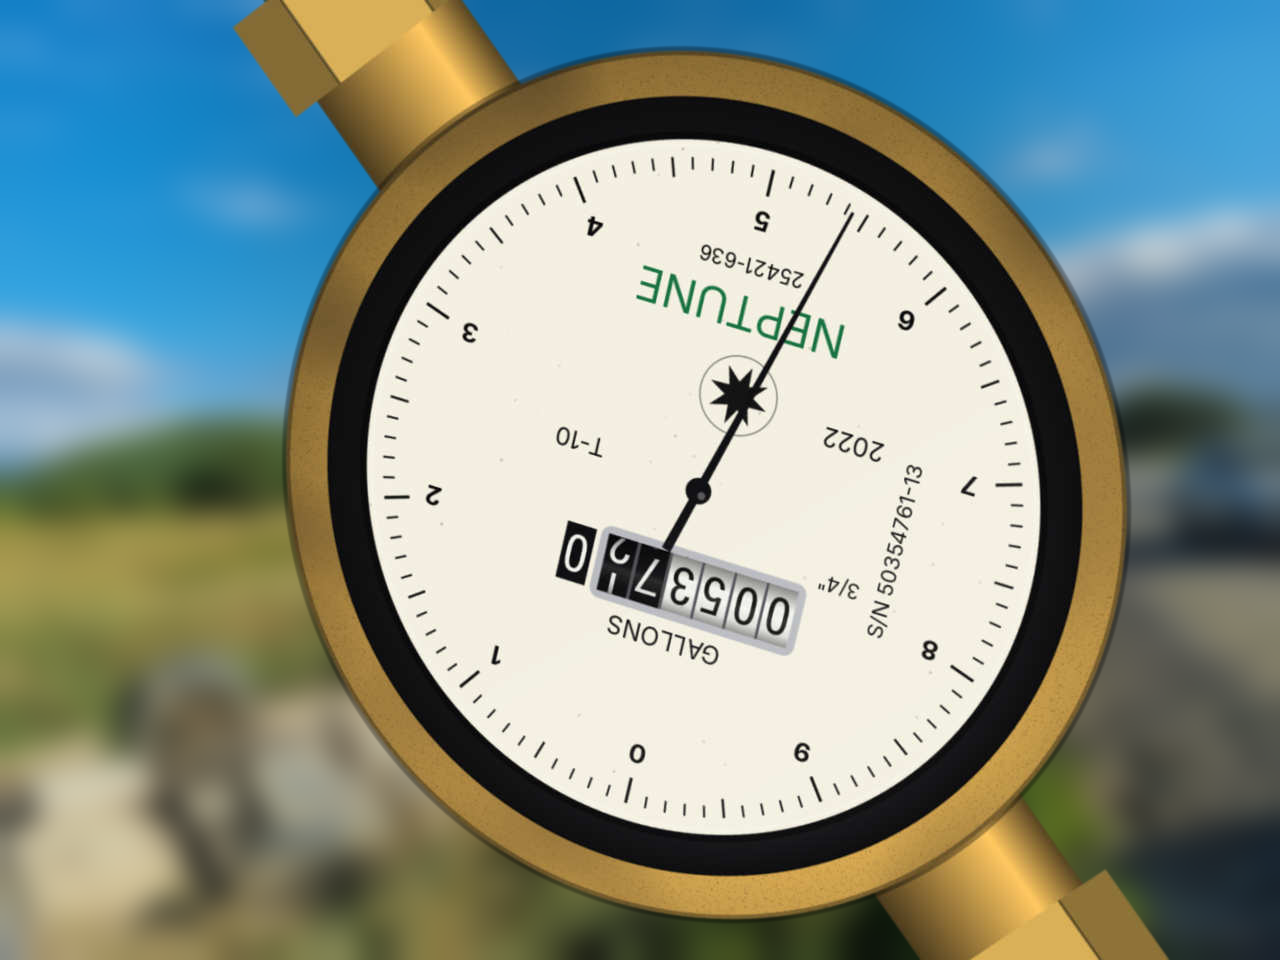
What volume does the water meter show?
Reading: 53715.4 gal
